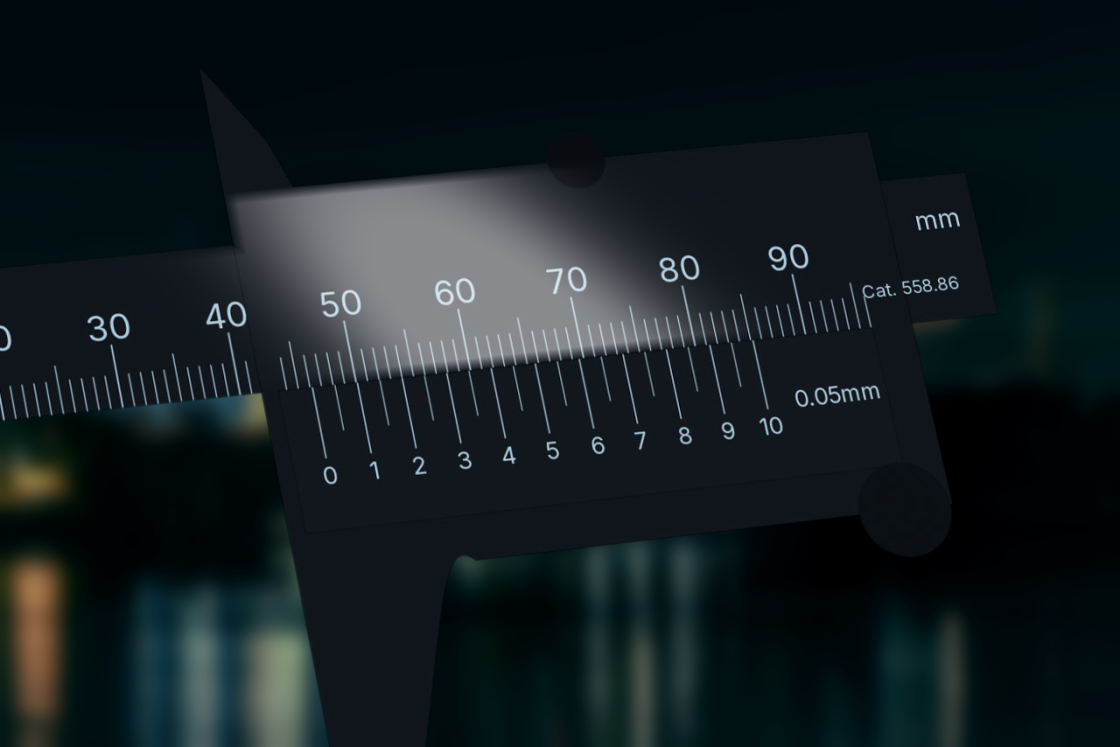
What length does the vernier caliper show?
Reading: 46.2 mm
